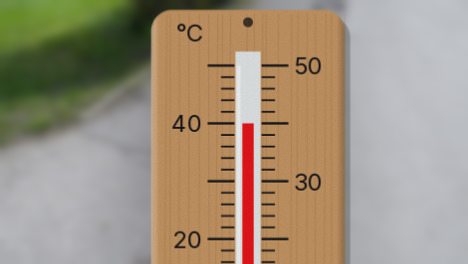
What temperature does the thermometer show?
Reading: 40 °C
